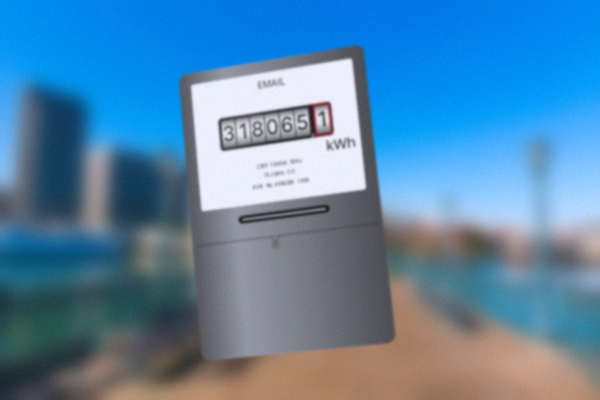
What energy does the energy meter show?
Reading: 318065.1 kWh
